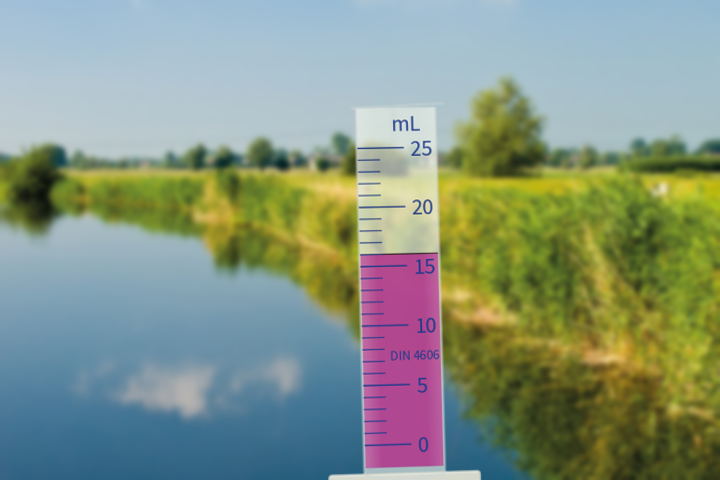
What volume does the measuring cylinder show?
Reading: 16 mL
